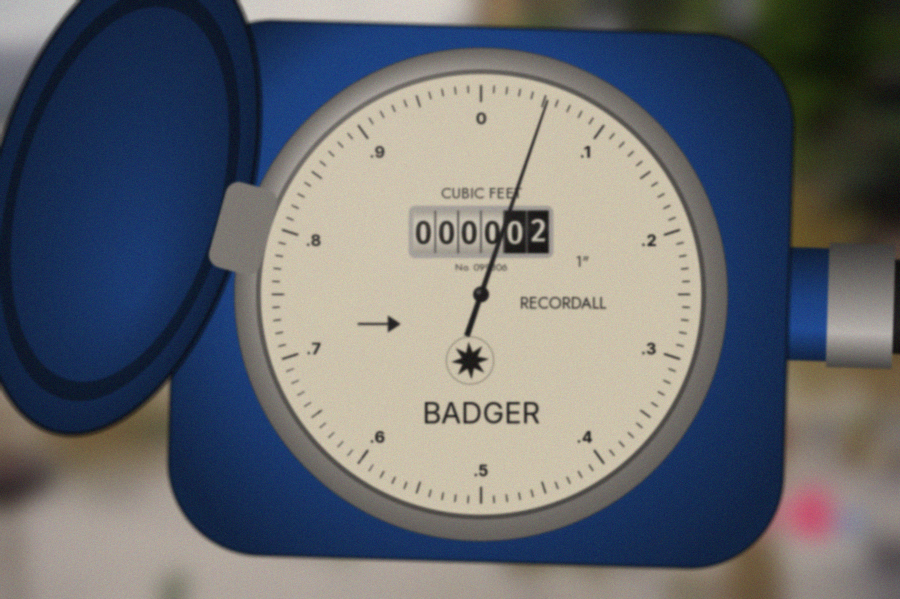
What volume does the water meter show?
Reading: 2.05 ft³
